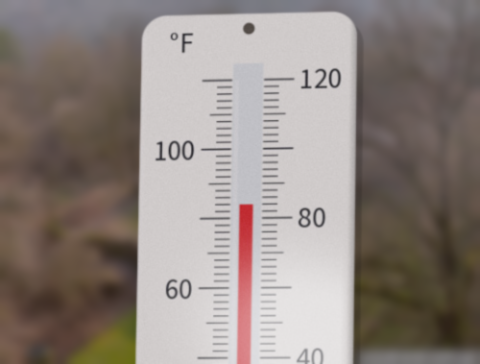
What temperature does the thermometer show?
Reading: 84 °F
